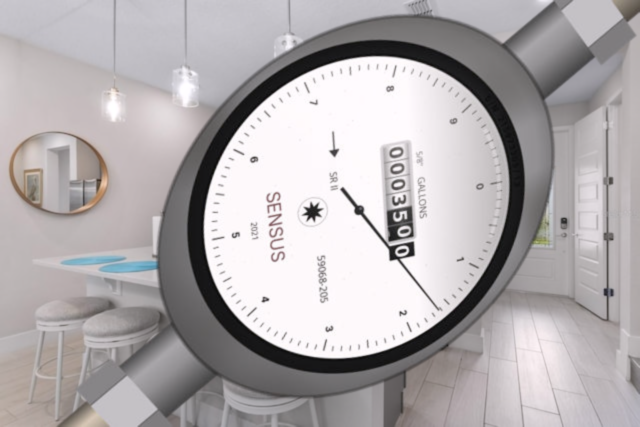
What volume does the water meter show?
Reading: 3501.6 gal
